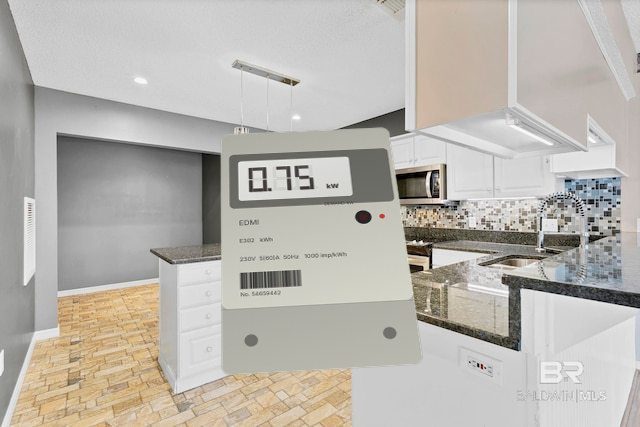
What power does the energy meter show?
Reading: 0.75 kW
